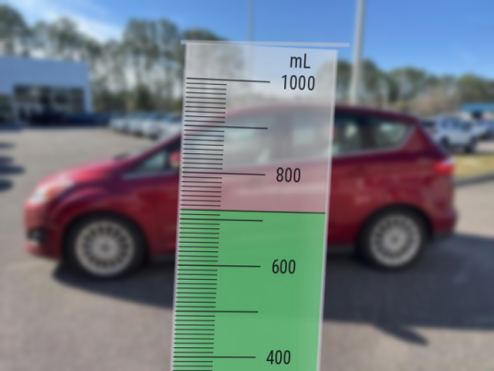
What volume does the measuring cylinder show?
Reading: 720 mL
